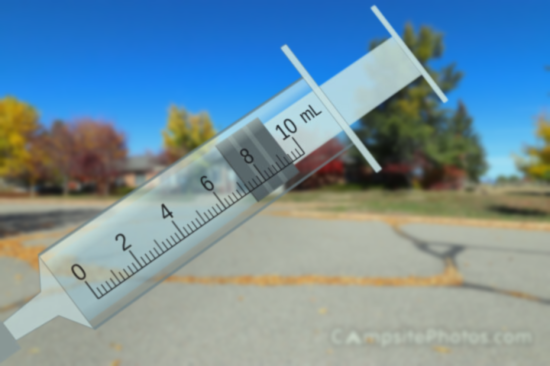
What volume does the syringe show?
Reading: 7.2 mL
